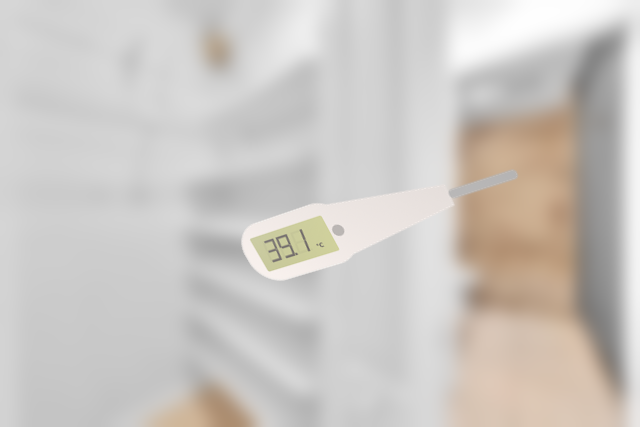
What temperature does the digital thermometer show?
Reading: 39.1 °C
